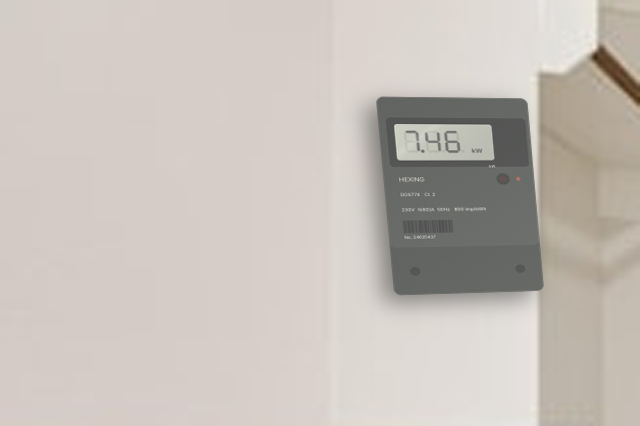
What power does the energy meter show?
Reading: 7.46 kW
